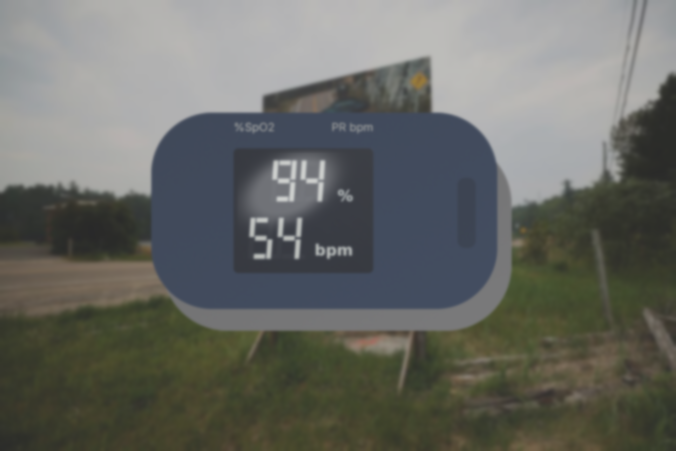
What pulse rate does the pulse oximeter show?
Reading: 54 bpm
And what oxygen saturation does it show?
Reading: 94 %
